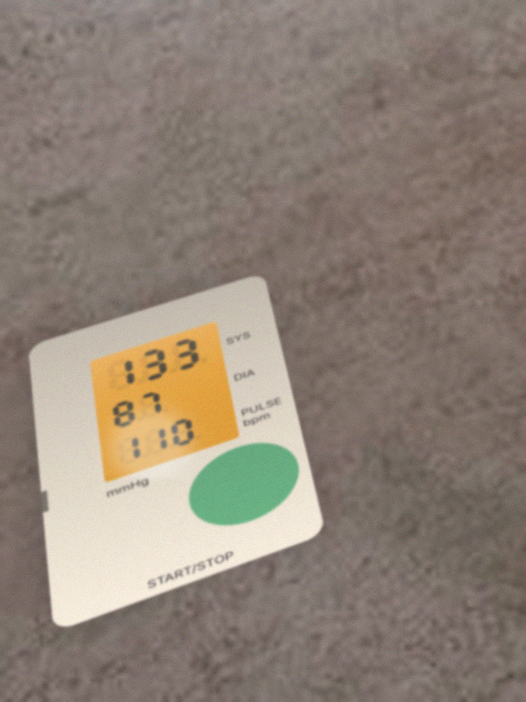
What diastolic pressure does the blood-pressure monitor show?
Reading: 87 mmHg
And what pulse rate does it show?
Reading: 110 bpm
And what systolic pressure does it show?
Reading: 133 mmHg
